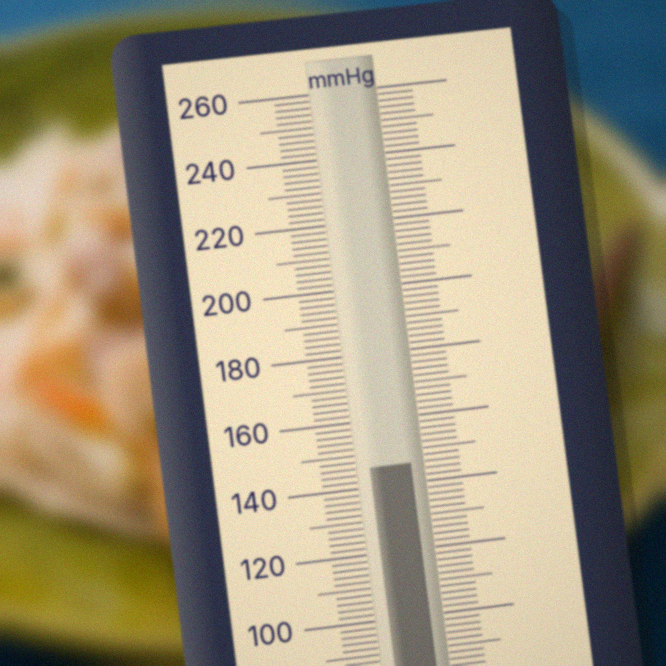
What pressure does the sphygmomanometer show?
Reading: 146 mmHg
